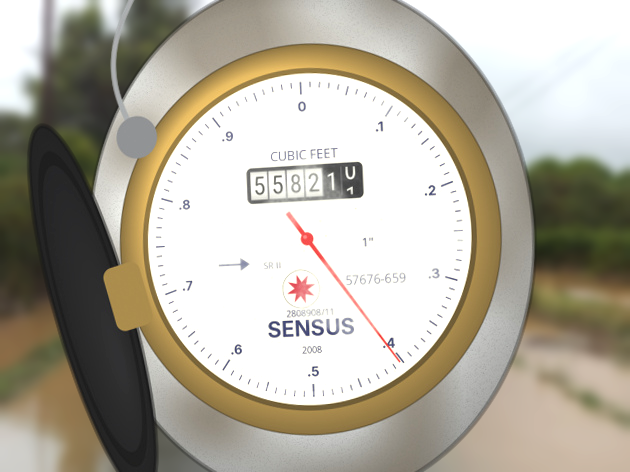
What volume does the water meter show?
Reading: 558210.40 ft³
